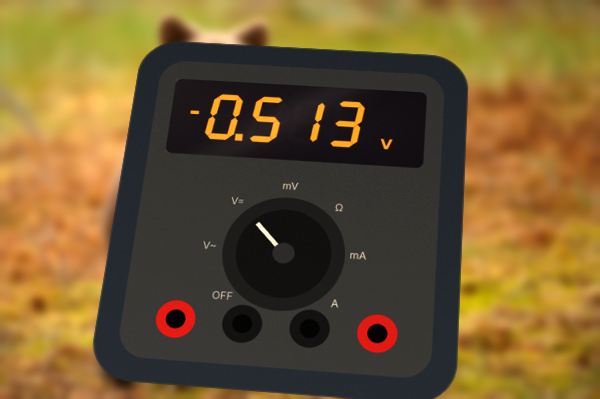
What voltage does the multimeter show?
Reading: -0.513 V
